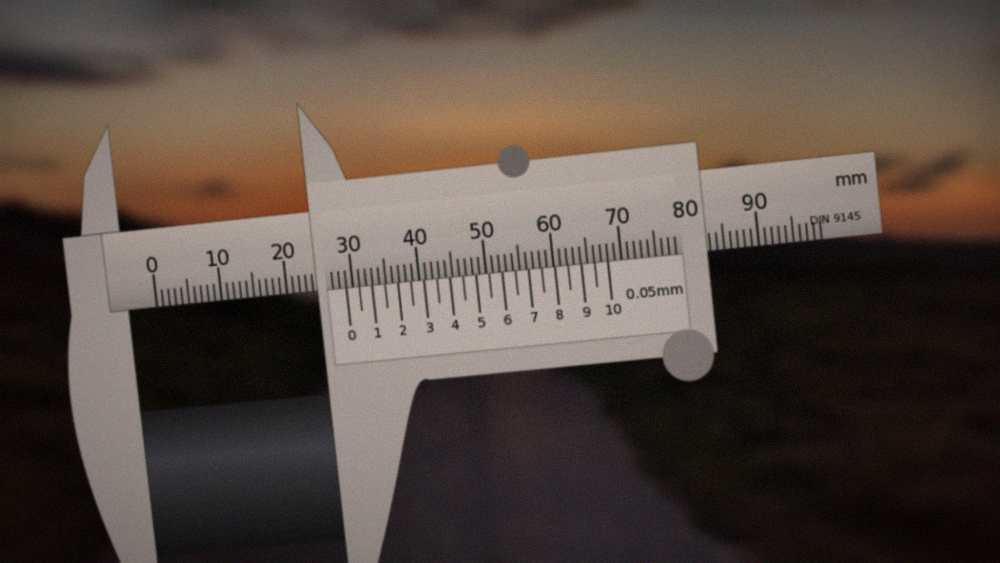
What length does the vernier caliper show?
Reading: 29.0 mm
